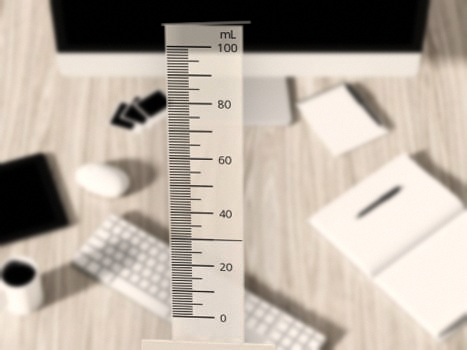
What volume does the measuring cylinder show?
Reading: 30 mL
